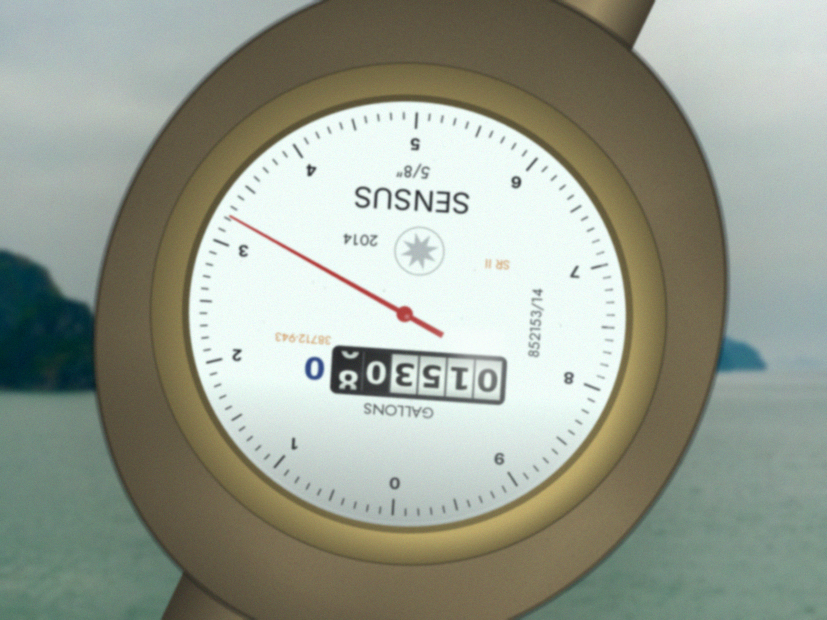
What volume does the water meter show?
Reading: 153083.2 gal
